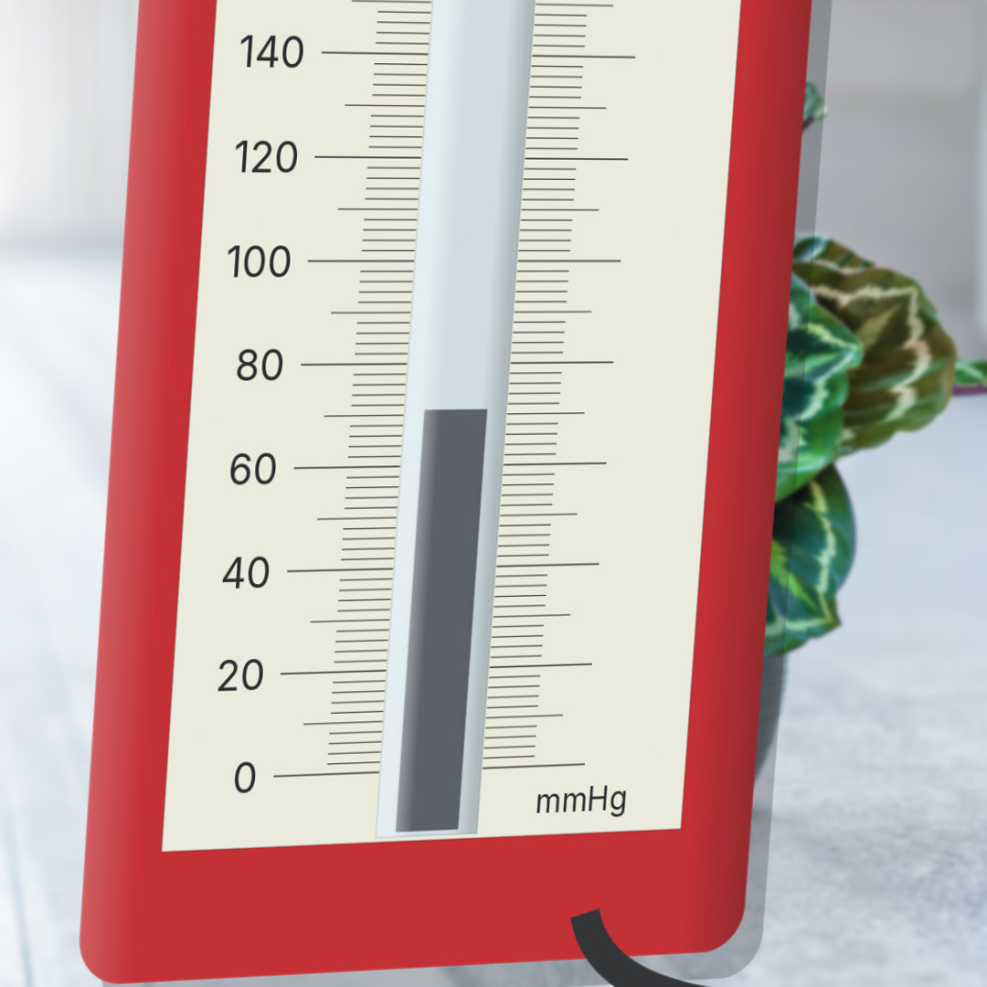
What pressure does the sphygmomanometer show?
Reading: 71 mmHg
